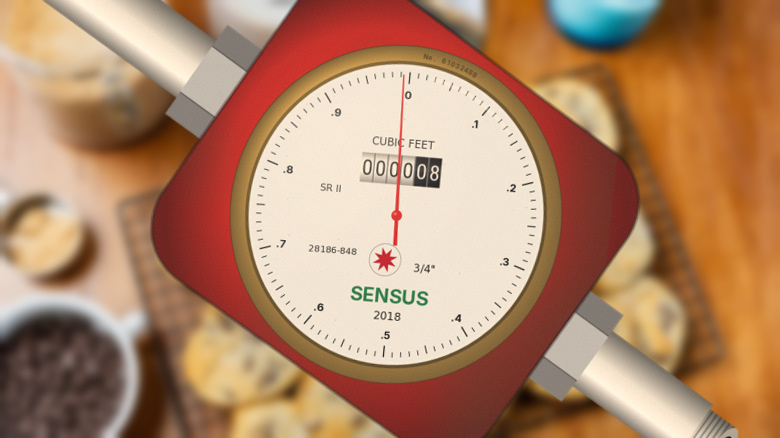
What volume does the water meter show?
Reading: 7.99 ft³
